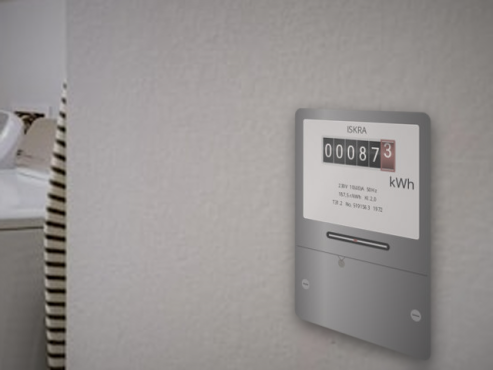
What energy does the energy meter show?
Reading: 87.3 kWh
